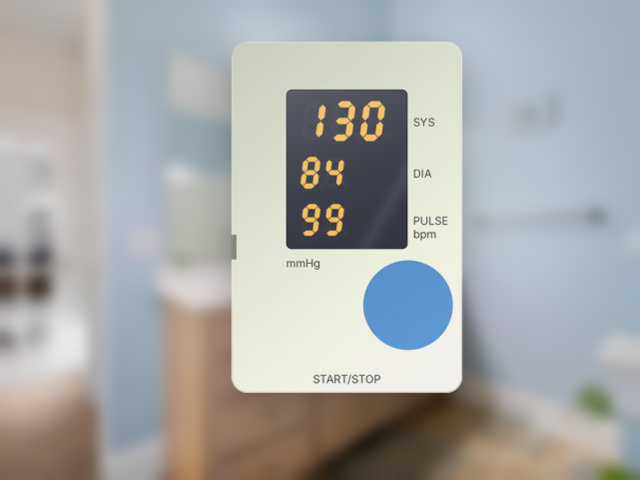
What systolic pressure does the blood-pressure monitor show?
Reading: 130 mmHg
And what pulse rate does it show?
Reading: 99 bpm
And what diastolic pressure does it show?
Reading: 84 mmHg
